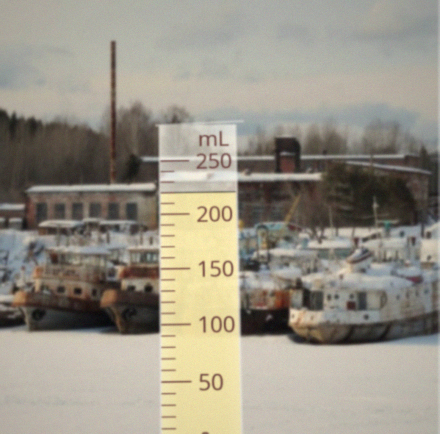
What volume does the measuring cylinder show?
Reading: 220 mL
